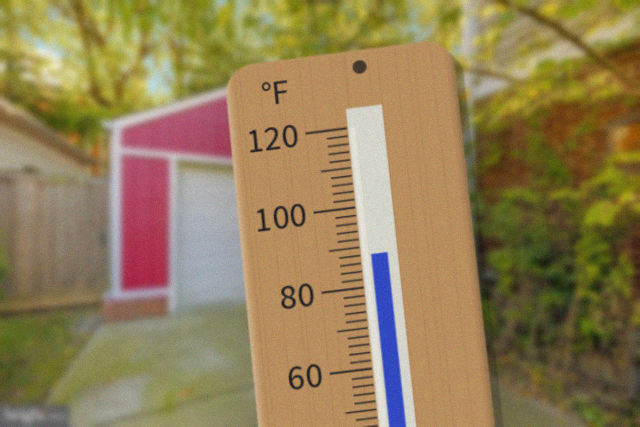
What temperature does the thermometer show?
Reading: 88 °F
